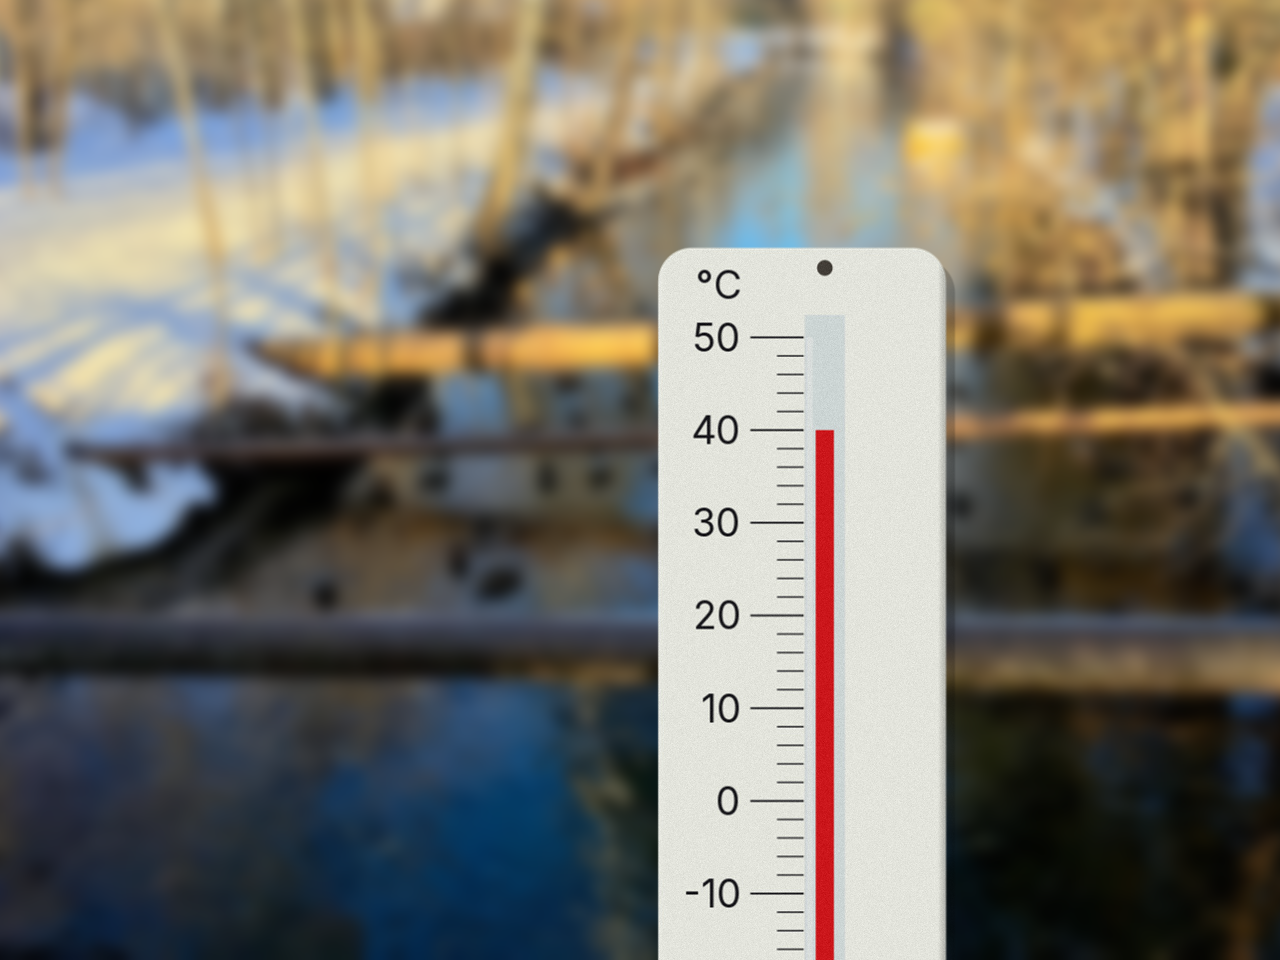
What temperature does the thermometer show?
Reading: 40 °C
